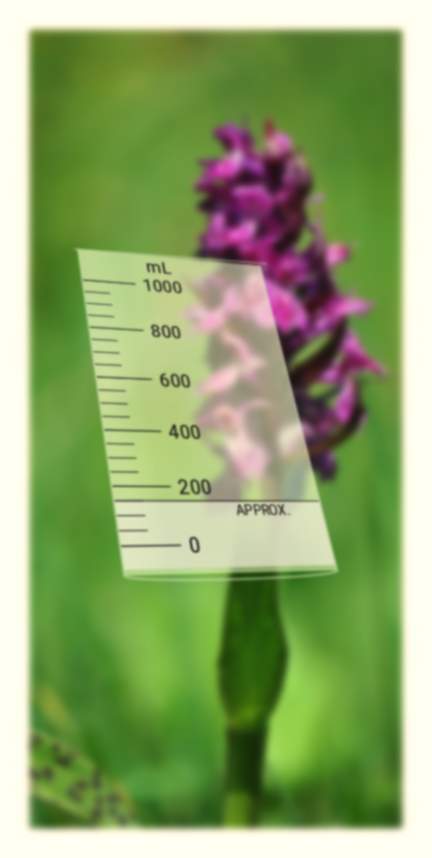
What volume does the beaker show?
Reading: 150 mL
